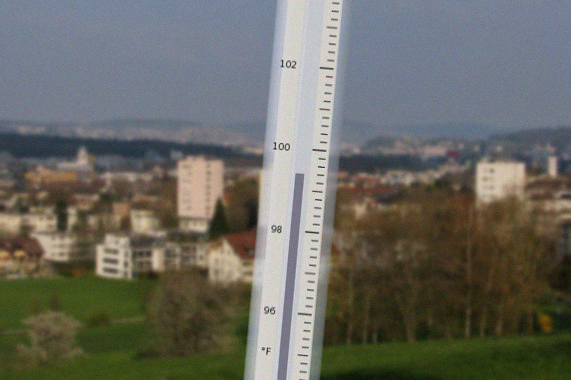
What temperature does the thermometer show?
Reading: 99.4 °F
